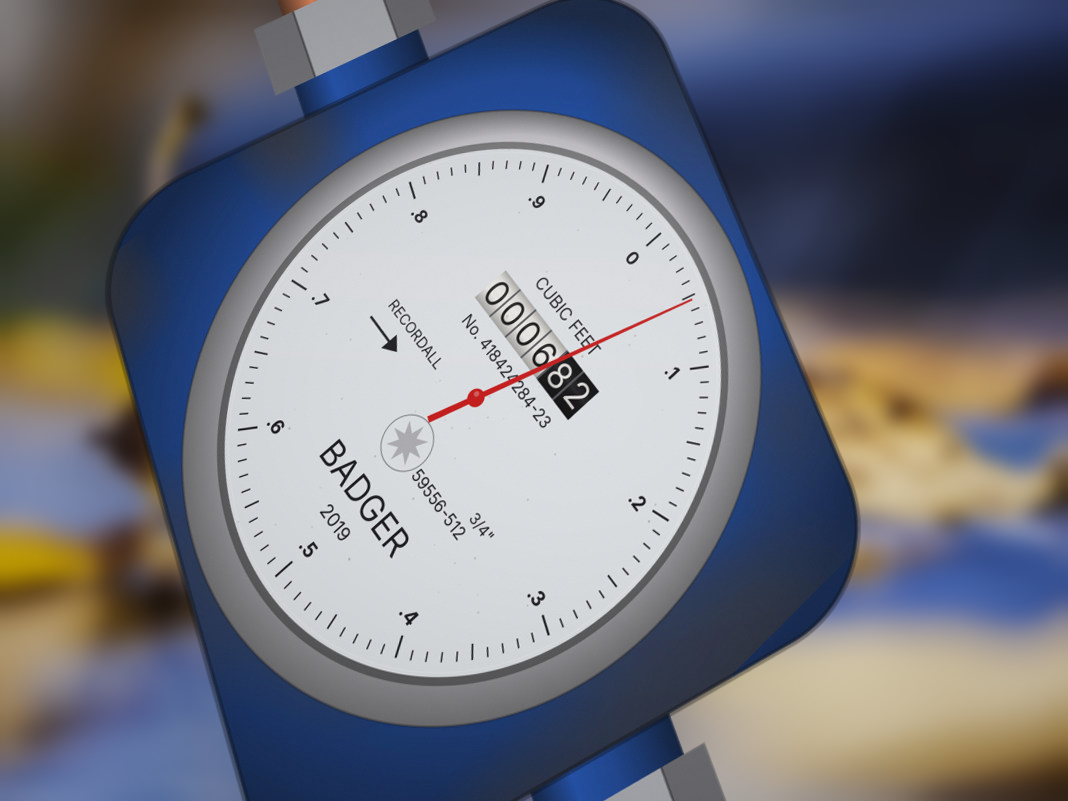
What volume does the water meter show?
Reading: 682.05 ft³
